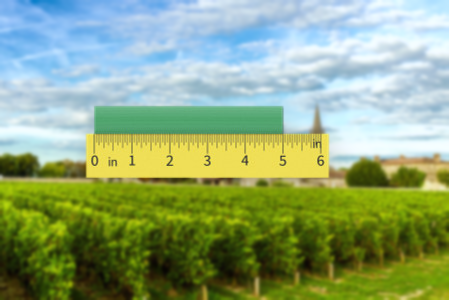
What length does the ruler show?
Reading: 5 in
